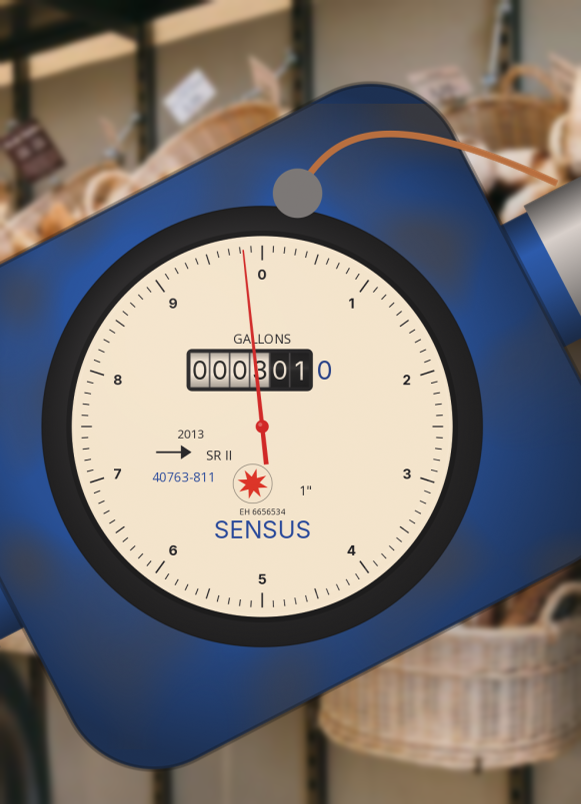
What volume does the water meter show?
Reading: 3009.8 gal
